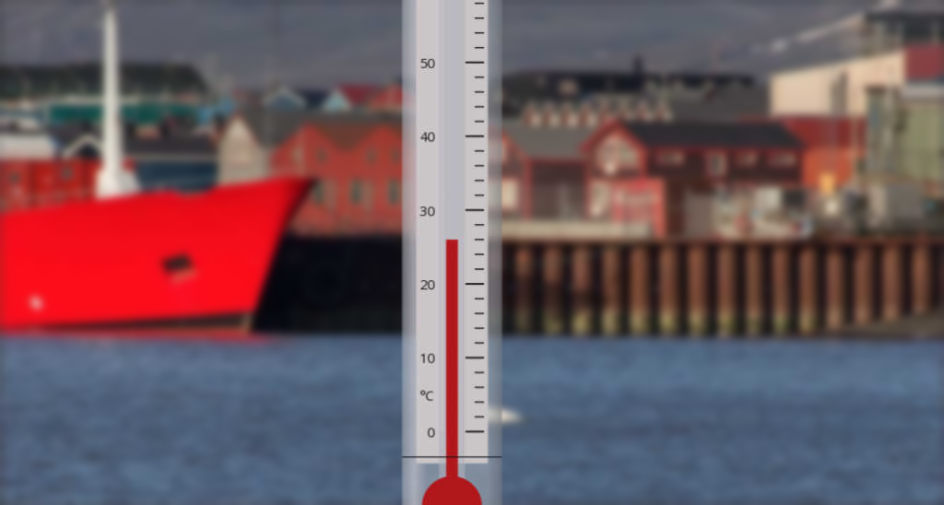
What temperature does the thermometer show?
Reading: 26 °C
